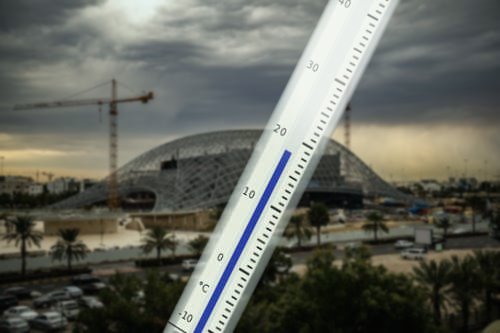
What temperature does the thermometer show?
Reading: 18 °C
